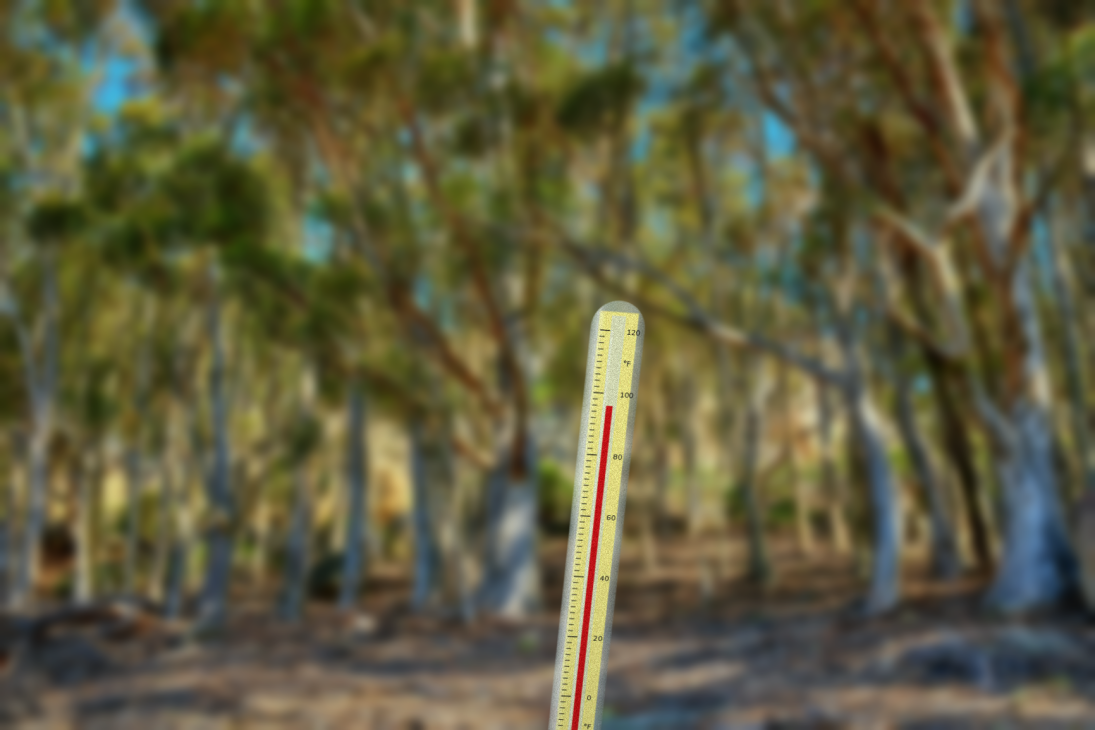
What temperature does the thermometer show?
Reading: 96 °F
